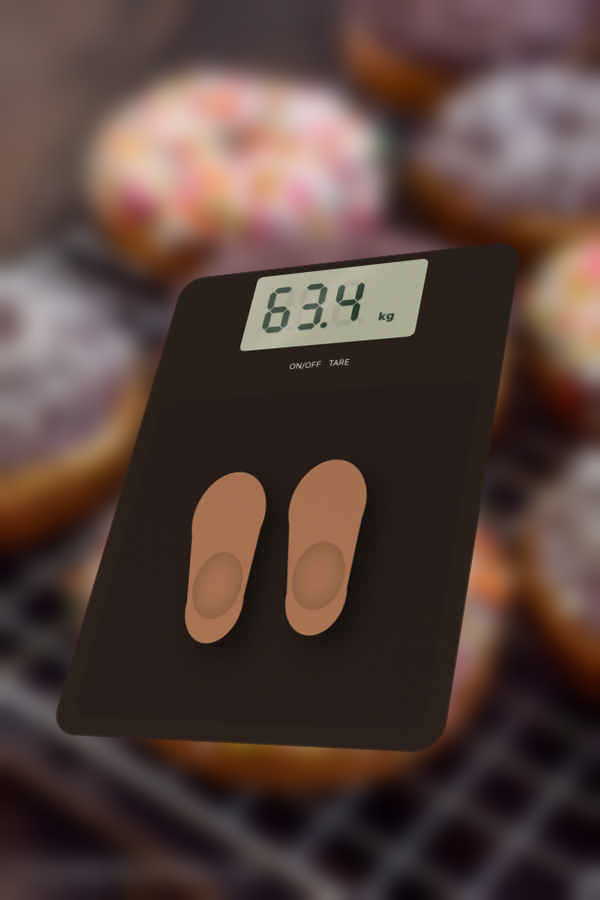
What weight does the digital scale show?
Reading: 63.4 kg
